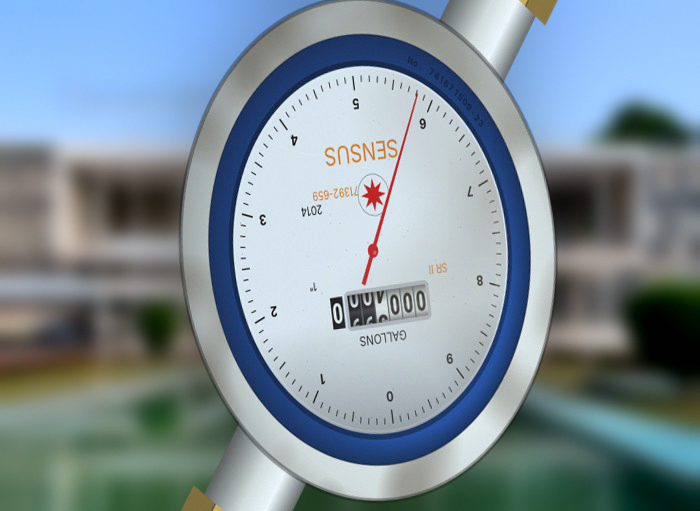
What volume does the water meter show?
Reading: 3995.8 gal
